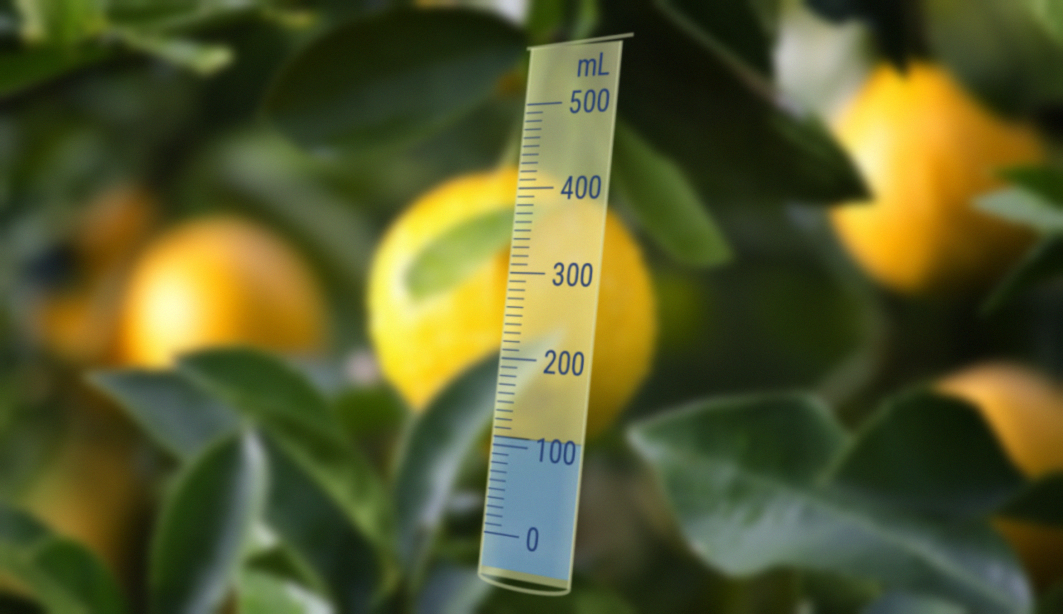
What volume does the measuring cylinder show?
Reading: 110 mL
